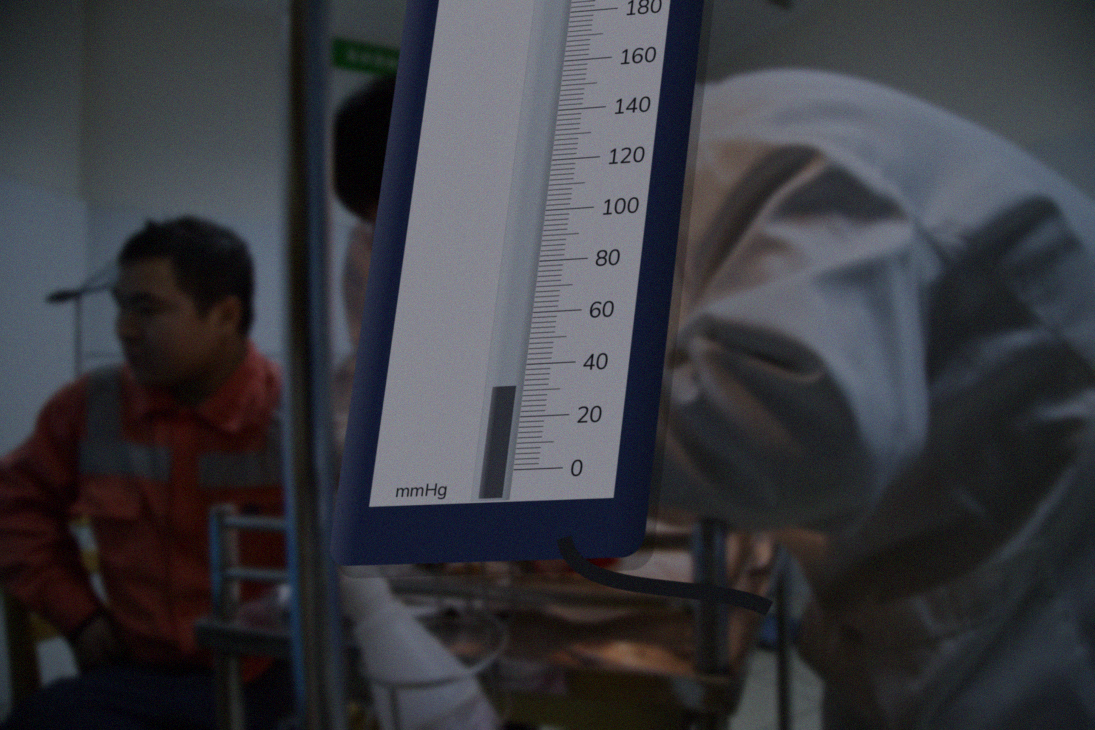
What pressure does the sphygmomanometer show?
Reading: 32 mmHg
